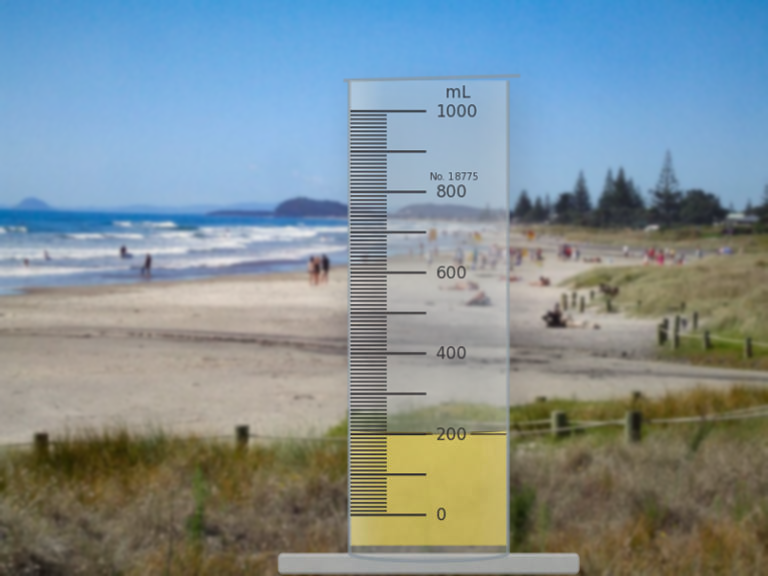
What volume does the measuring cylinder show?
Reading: 200 mL
